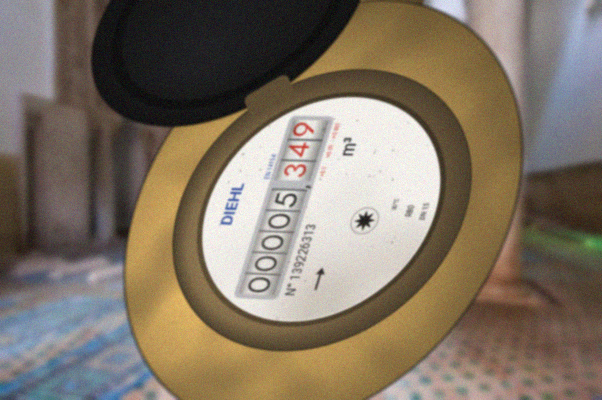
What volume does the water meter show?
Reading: 5.349 m³
